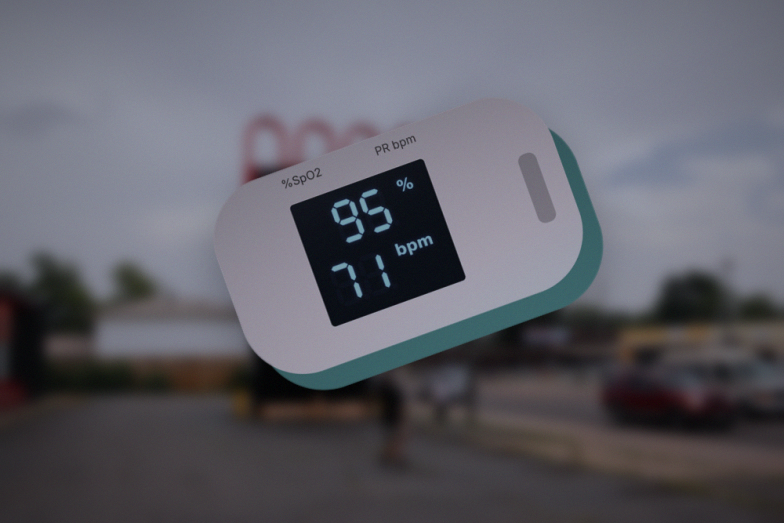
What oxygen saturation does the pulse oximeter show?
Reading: 95 %
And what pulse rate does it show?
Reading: 71 bpm
